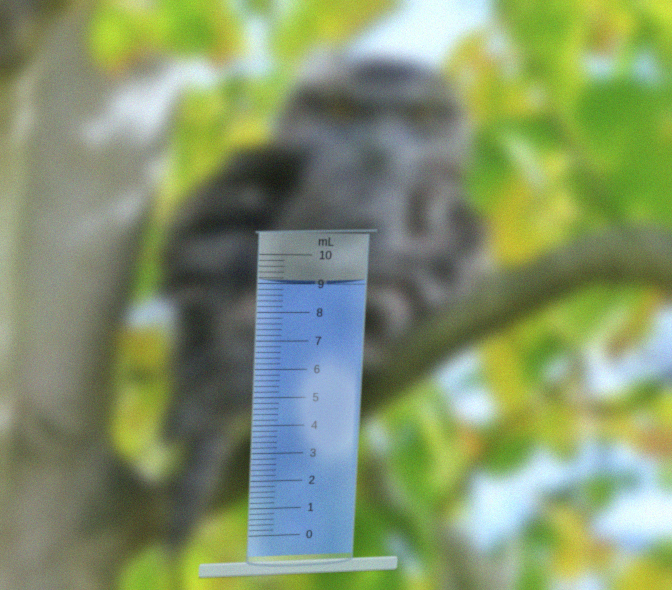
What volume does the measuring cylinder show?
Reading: 9 mL
